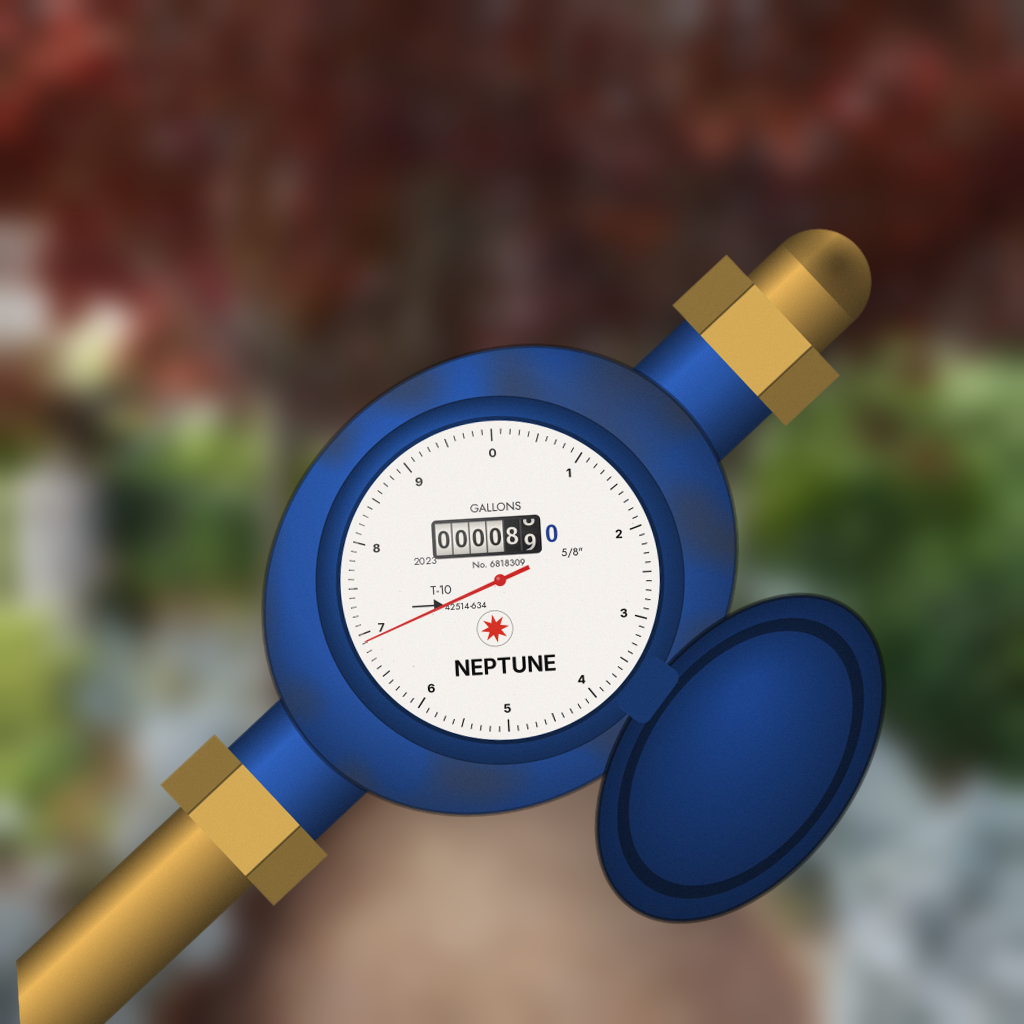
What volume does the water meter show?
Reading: 886.9 gal
